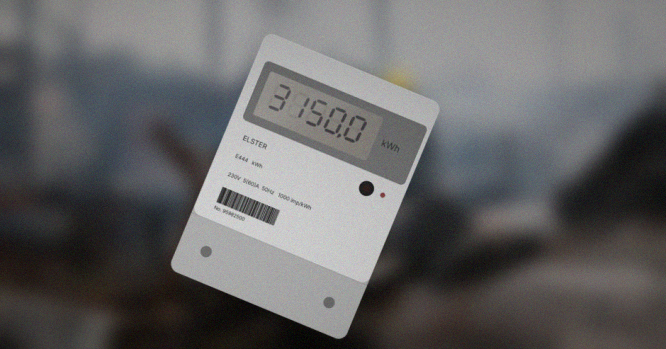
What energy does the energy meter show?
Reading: 3150.0 kWh
